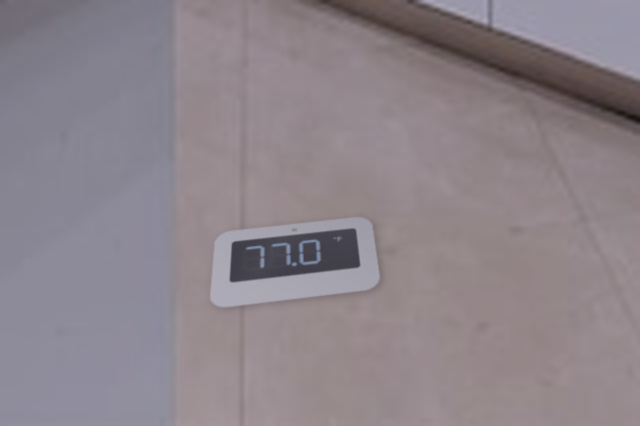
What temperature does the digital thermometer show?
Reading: 77.0 °F
